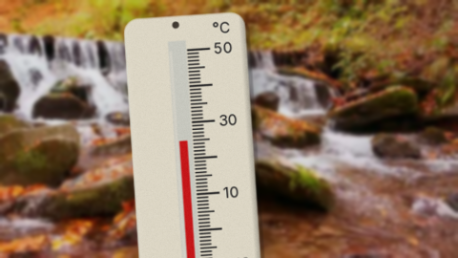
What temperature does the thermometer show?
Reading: 25 °C
